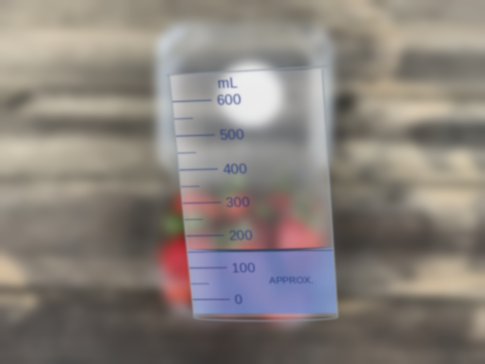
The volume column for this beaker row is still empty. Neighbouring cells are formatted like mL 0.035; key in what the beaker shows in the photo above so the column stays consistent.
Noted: mL 150
